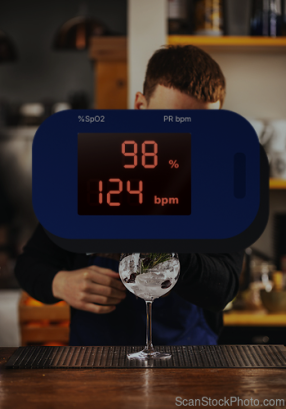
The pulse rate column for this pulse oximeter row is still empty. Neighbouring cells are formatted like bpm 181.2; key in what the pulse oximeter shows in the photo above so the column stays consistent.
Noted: bpm 124
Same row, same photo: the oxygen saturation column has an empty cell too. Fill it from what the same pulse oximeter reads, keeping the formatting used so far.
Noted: % 98
